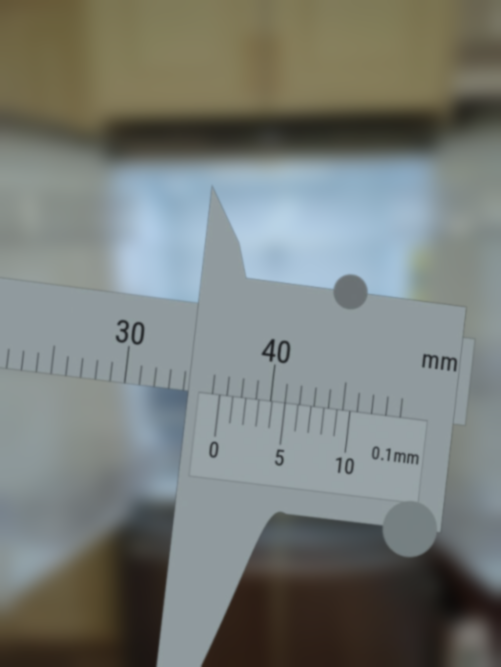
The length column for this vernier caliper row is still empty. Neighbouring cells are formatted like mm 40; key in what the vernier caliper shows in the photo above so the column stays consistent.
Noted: mm 36.5
